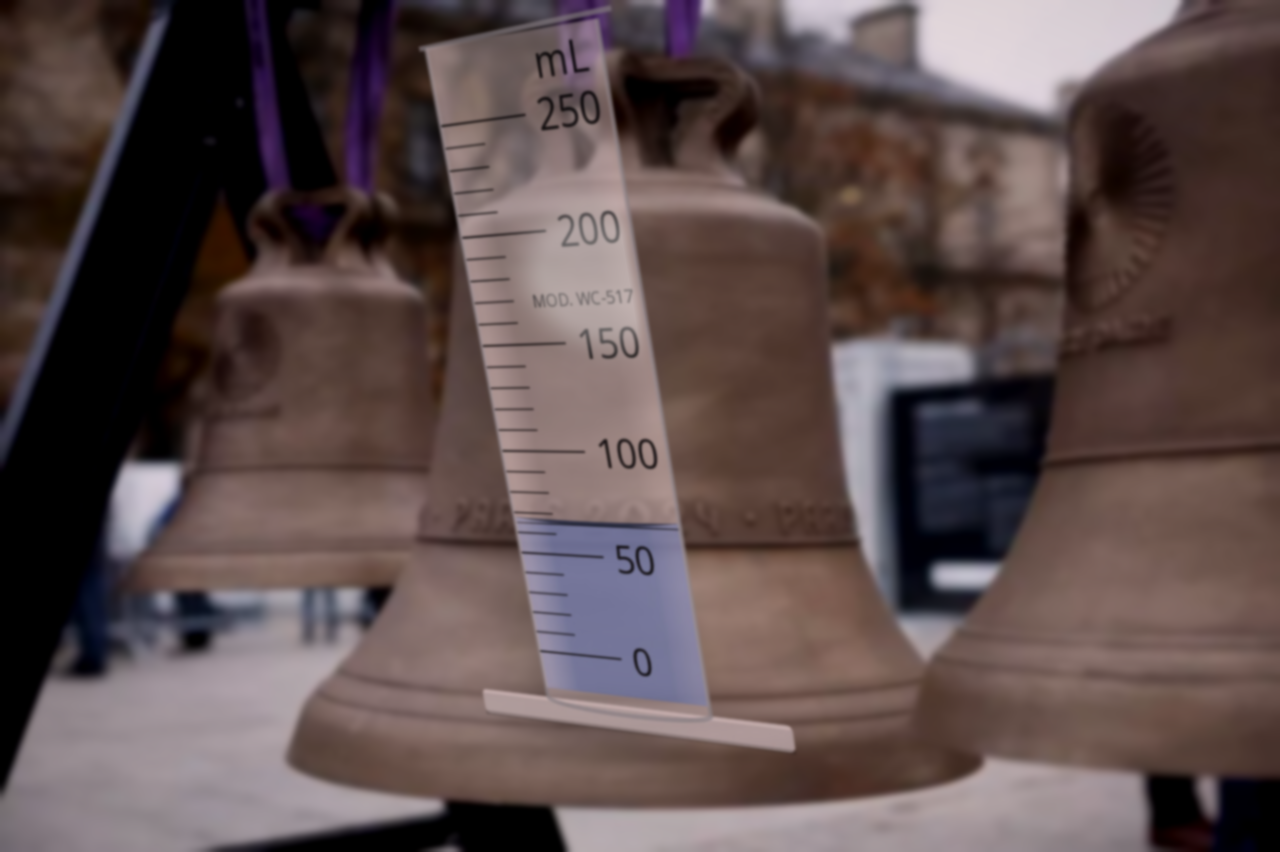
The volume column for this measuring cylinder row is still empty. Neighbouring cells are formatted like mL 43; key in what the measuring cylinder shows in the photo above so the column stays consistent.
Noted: mL 65
